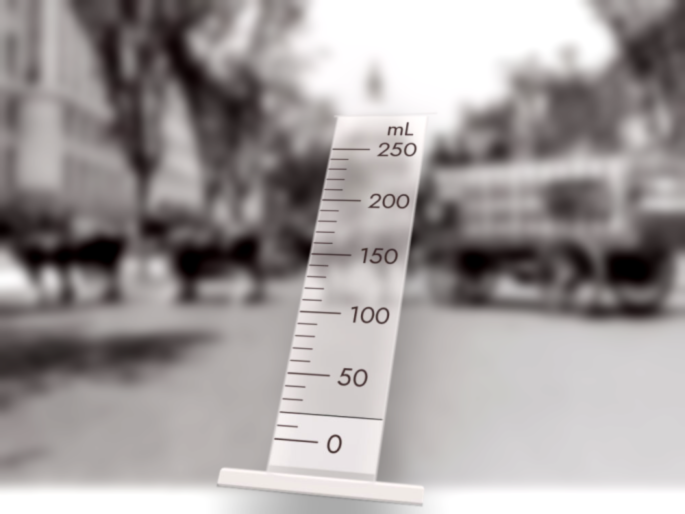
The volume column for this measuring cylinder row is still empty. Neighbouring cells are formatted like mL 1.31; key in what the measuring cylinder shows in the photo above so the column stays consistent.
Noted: mL 20
